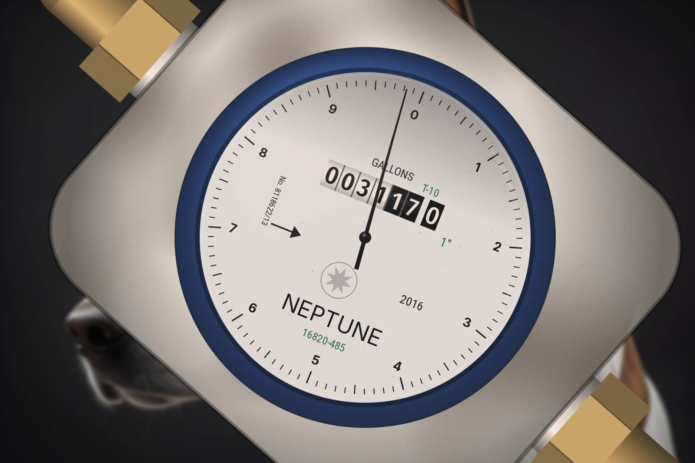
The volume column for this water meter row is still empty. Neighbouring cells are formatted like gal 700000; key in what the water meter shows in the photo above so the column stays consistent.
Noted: gal 31169.8
